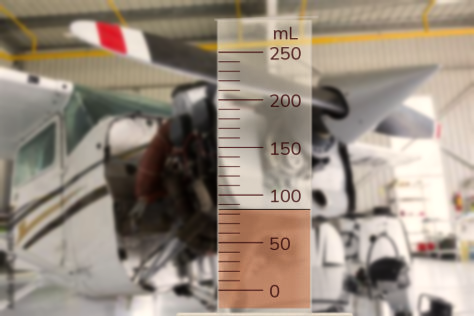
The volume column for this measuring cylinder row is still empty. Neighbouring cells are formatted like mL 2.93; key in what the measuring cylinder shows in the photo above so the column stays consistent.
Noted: mL 85
